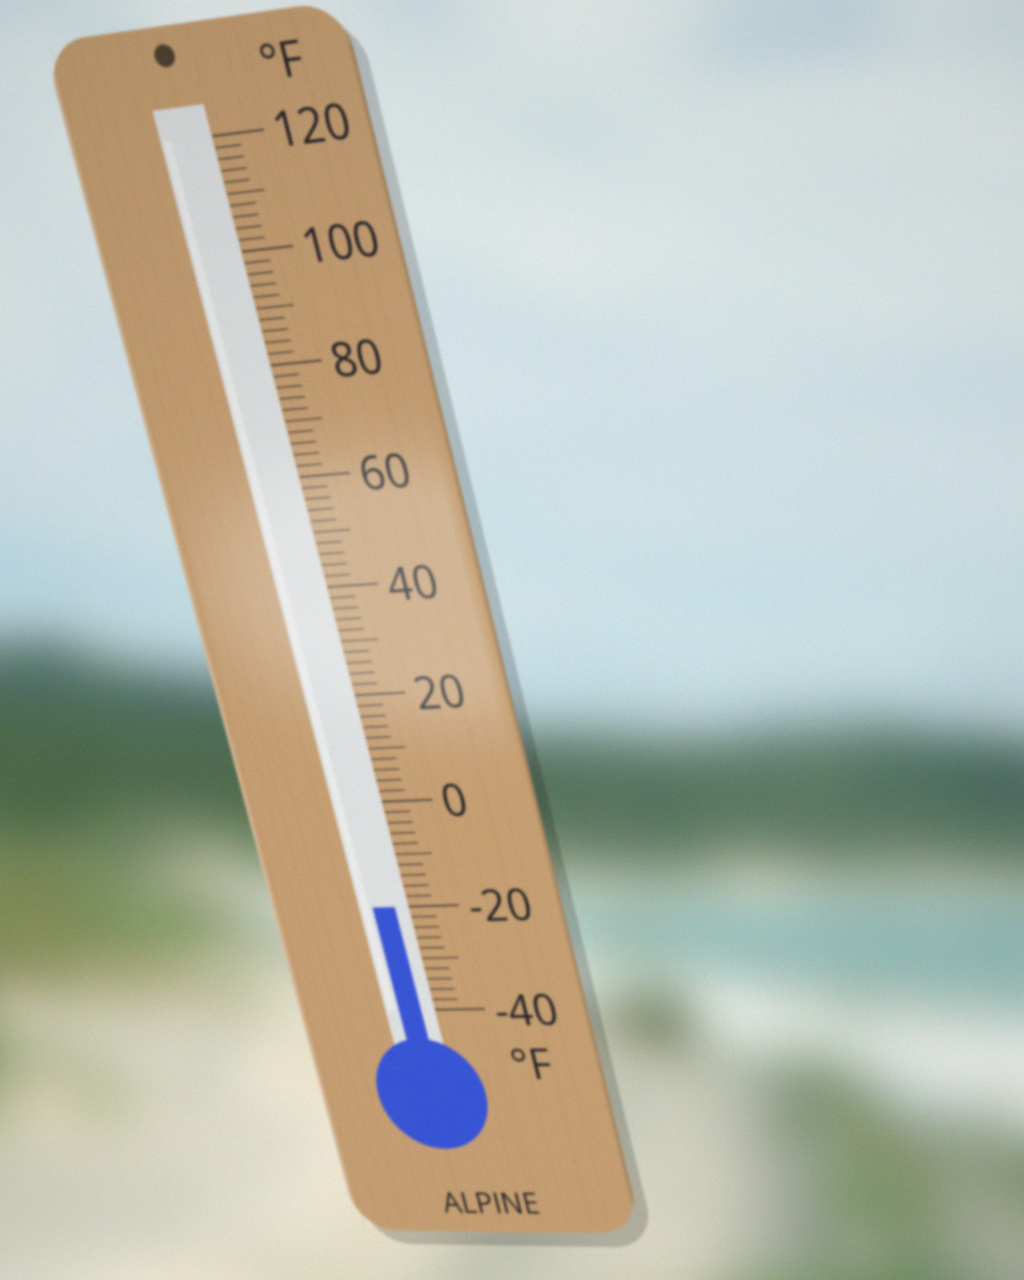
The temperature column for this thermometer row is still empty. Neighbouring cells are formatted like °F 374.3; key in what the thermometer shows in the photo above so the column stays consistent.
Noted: °F -20
